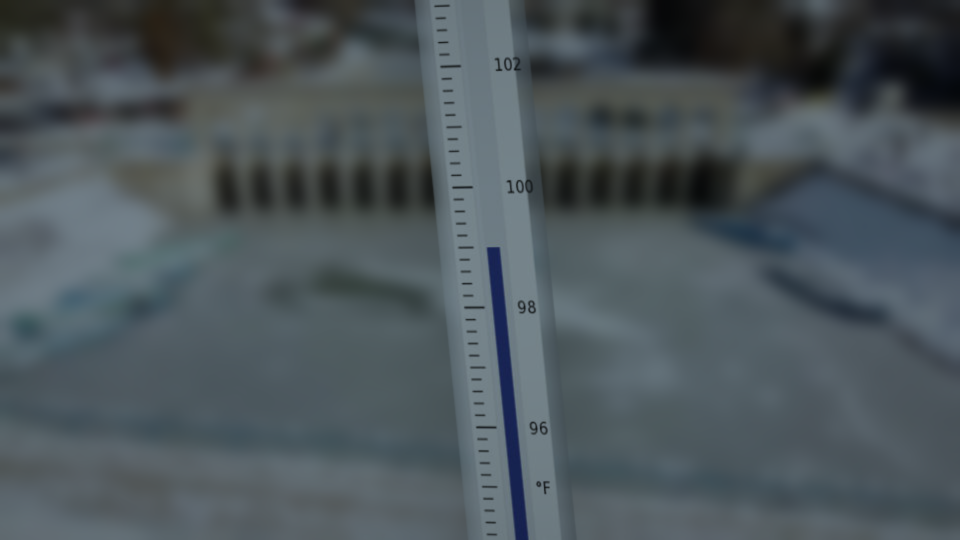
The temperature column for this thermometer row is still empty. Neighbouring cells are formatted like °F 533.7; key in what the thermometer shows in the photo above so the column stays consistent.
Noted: °F 99
